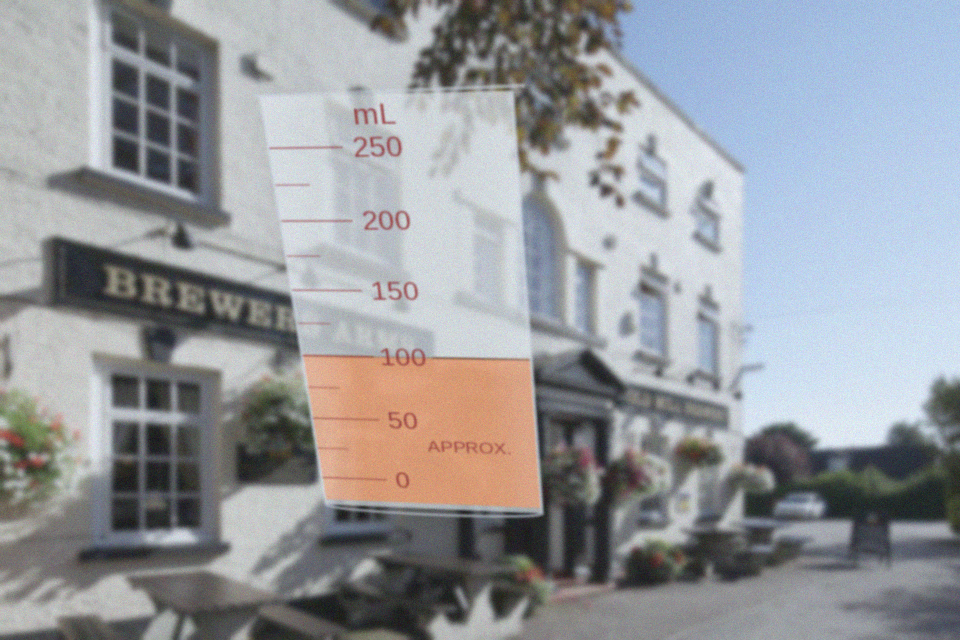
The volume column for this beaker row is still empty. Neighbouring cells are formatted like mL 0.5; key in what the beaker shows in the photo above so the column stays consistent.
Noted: mL 100
